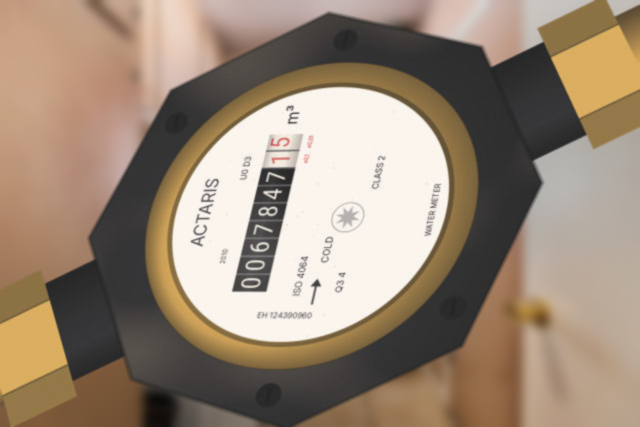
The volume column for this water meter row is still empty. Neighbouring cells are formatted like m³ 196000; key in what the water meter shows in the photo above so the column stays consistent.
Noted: m³ 67847.15
